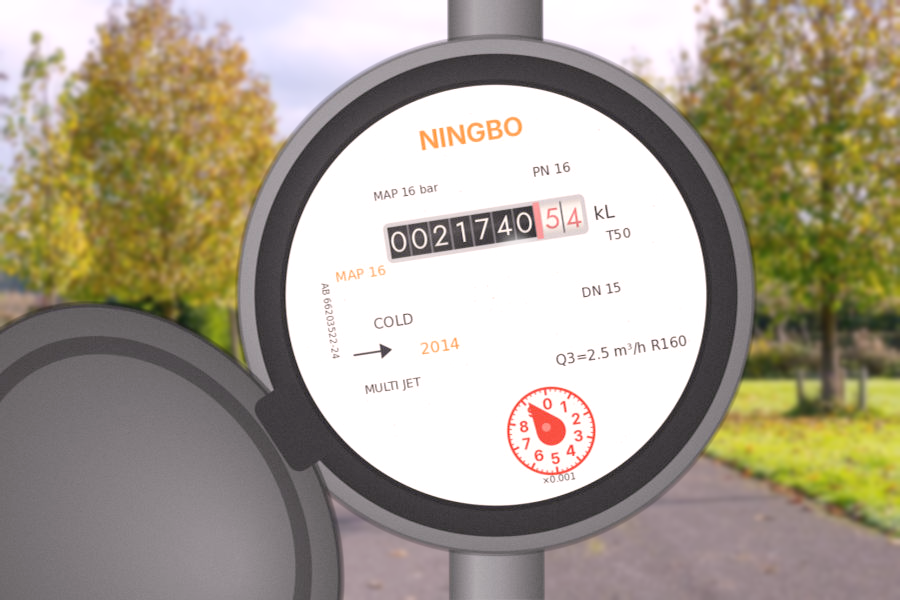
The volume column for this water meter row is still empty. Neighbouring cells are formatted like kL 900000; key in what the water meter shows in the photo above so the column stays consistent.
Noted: kL 21740.539
